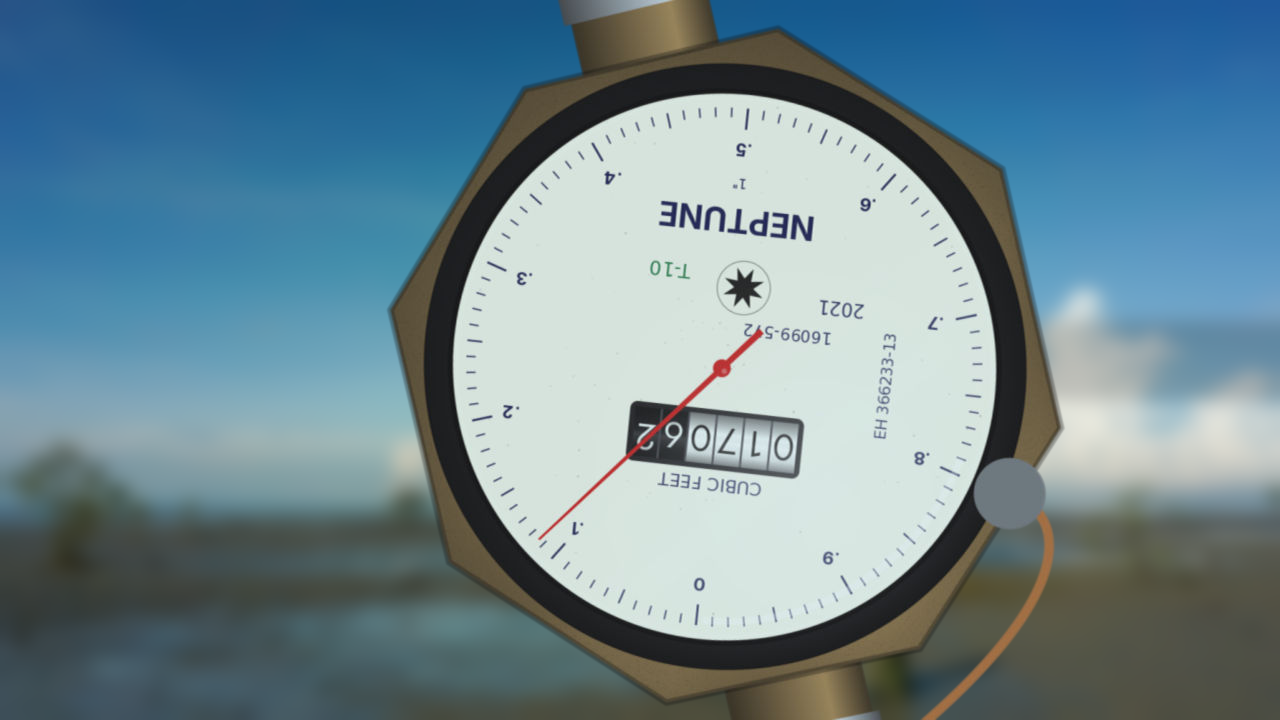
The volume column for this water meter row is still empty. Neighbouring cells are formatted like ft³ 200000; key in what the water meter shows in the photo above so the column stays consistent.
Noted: ft³ 17062.11
